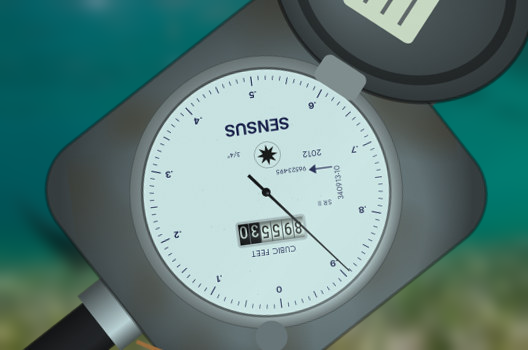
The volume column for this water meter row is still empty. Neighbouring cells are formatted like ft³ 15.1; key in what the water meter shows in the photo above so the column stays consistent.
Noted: ft³ 895529.89
